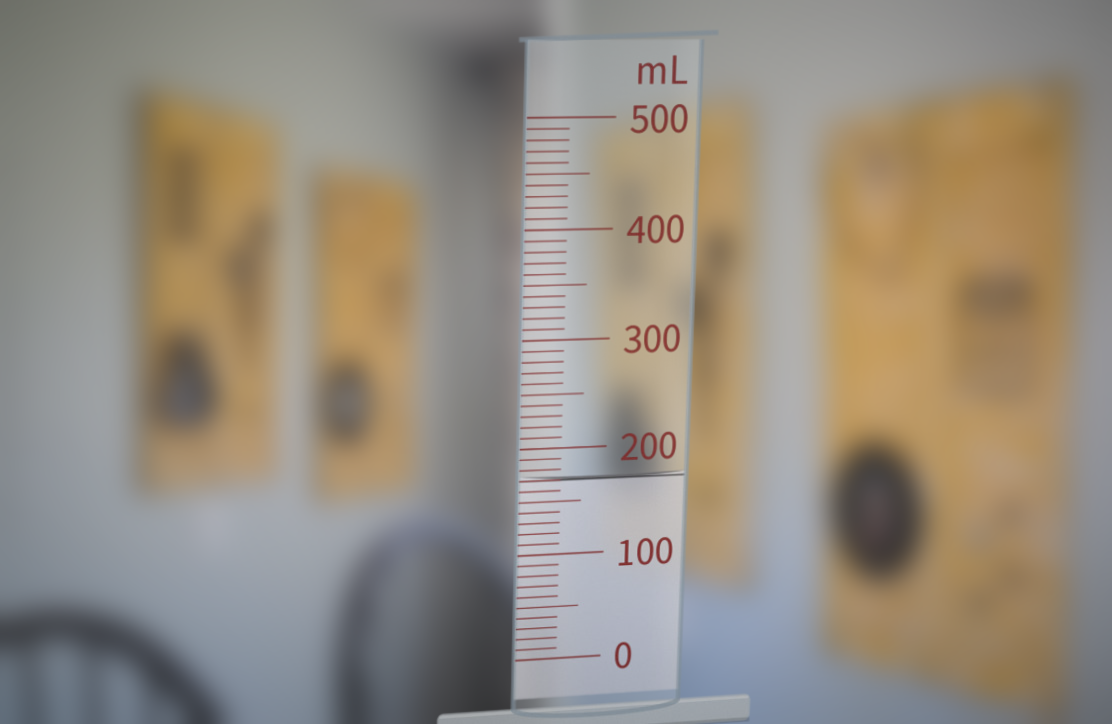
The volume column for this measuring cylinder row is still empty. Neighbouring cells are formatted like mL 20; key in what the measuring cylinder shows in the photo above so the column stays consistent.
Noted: mL 170
